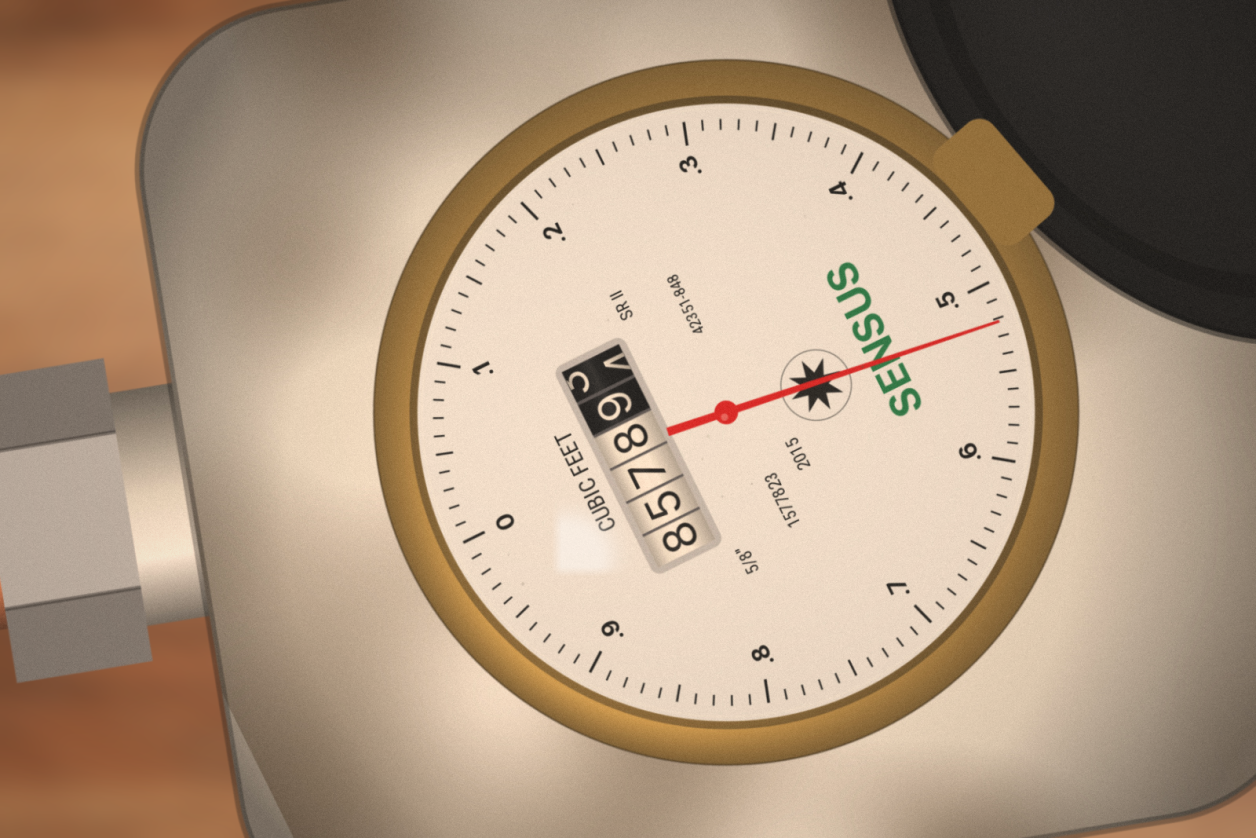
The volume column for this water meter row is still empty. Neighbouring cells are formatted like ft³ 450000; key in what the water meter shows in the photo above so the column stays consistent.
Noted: ft³ 857893.52
